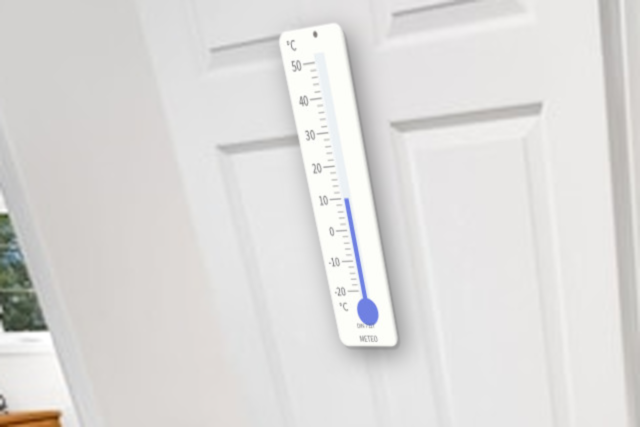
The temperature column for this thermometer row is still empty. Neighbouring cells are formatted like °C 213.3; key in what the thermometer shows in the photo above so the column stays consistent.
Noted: °C 10
